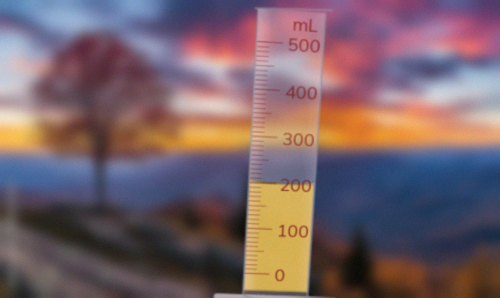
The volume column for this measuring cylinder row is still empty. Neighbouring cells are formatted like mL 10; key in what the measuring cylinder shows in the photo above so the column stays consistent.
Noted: mL 200
